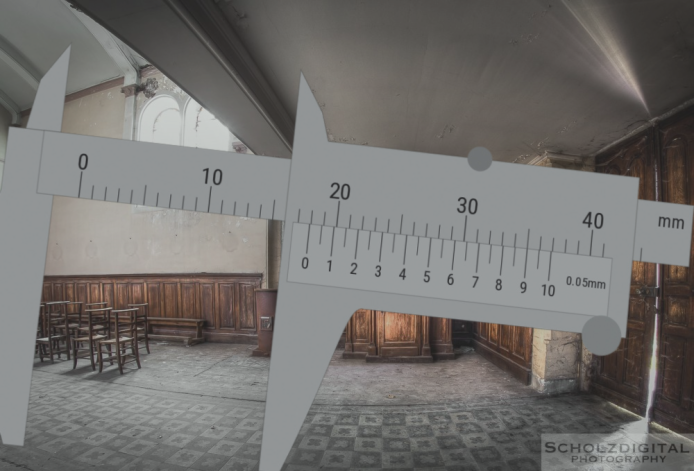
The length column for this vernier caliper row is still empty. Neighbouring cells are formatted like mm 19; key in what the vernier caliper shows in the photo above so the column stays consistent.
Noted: mm 17.9
